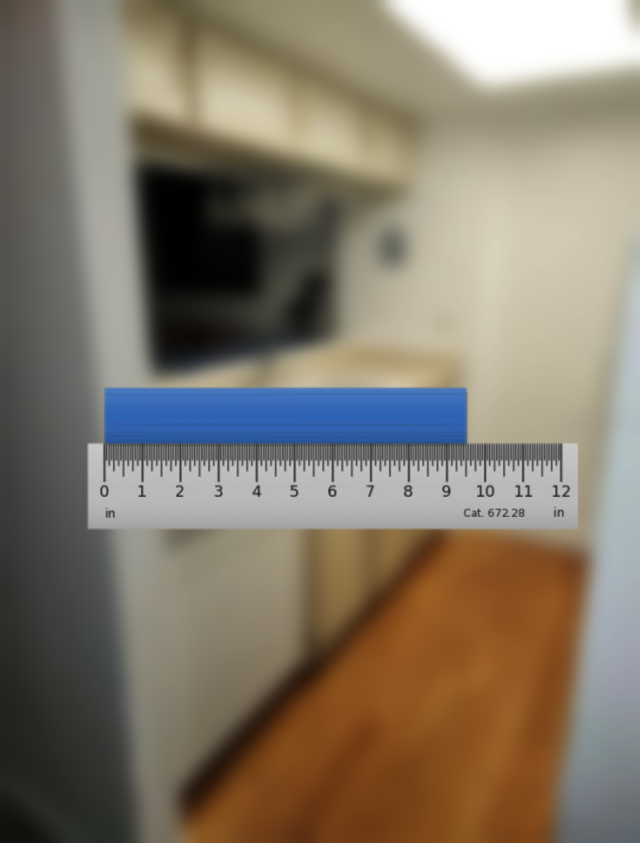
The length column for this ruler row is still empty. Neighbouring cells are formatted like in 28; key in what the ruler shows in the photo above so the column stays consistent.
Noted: in 9.5
